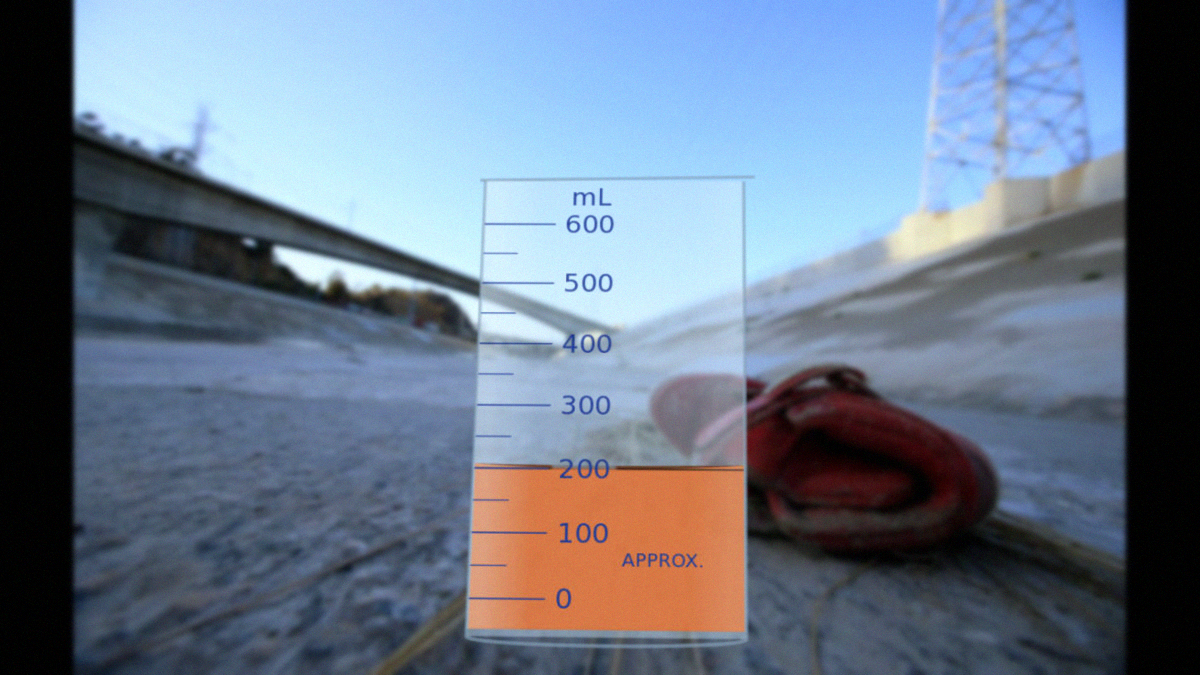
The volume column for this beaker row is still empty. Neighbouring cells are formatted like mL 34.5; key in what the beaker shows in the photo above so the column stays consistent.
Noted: mL 200
